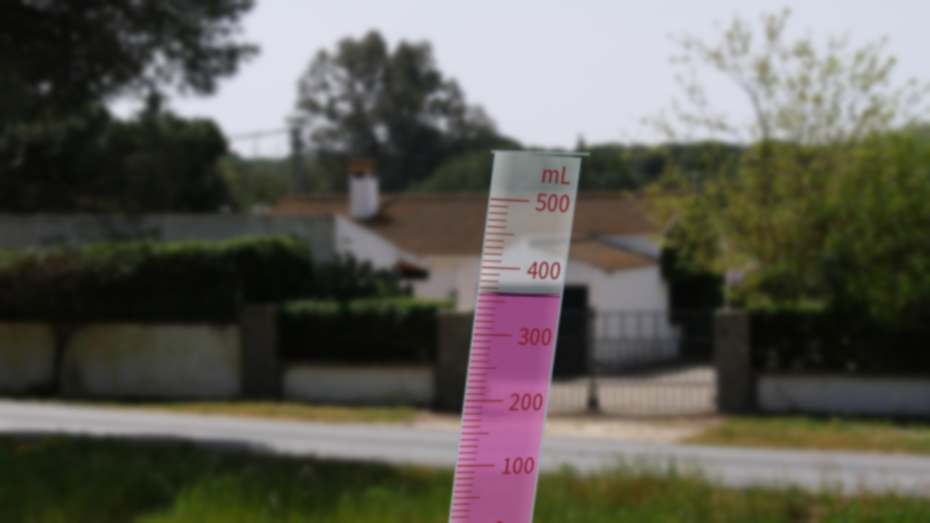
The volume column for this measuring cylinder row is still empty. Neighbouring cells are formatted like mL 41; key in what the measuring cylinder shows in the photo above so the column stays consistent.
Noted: mL 360
